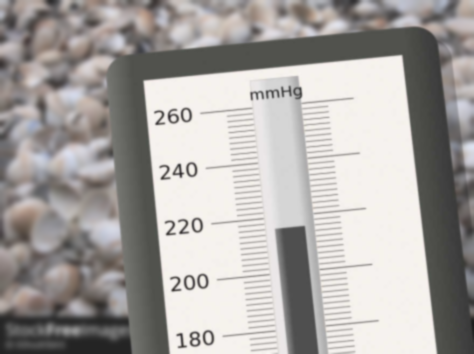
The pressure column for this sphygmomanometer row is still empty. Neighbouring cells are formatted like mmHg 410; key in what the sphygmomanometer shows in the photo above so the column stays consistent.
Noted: mmHg 216
